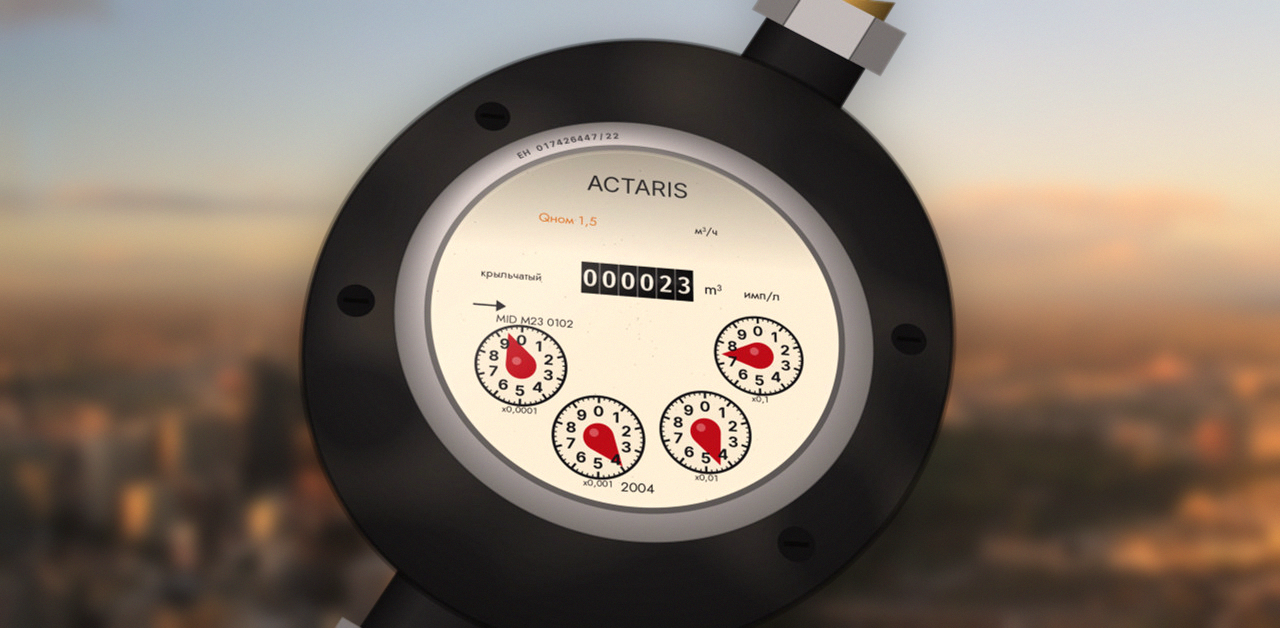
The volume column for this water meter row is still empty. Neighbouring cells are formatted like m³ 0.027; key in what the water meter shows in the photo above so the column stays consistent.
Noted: m³ 23.7439
